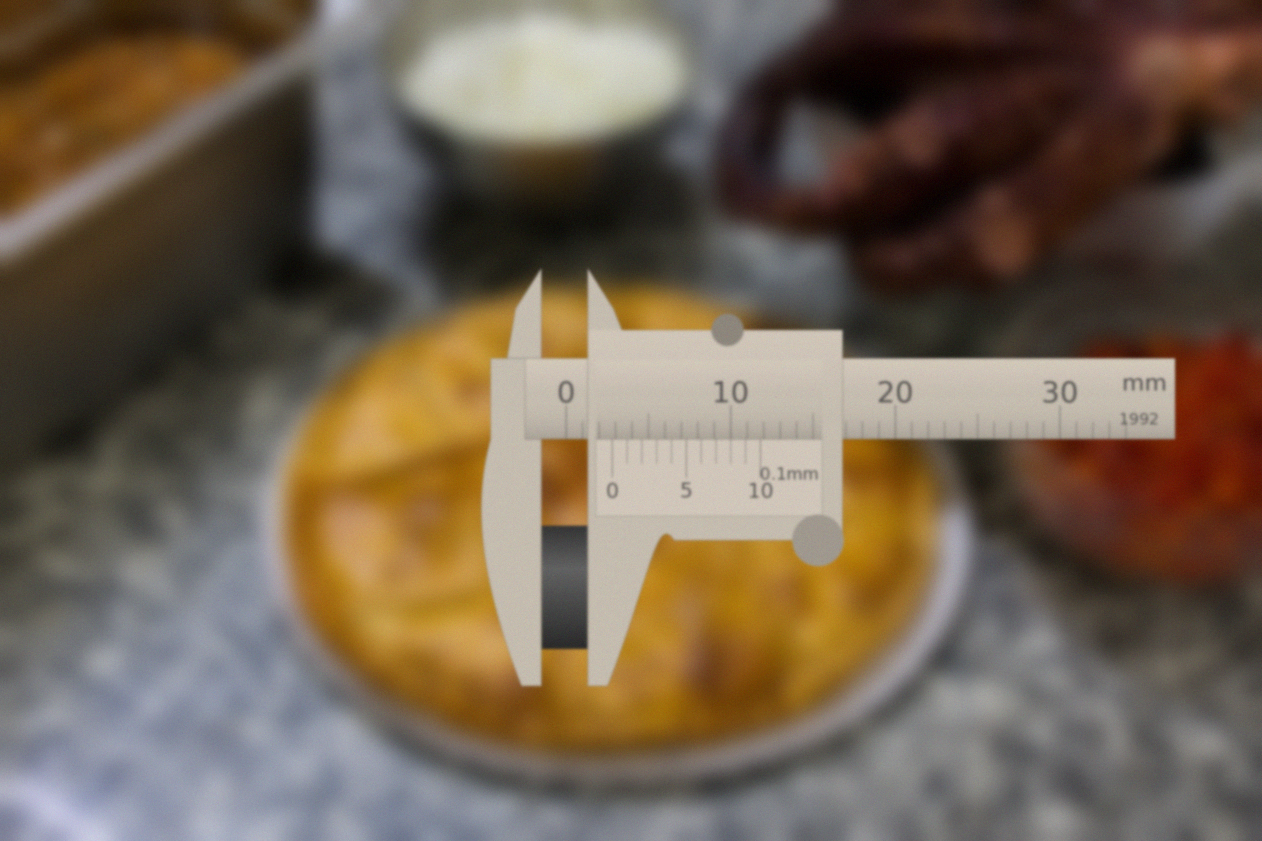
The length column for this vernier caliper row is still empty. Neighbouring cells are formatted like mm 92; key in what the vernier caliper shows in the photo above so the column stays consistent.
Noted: mm 2.8
